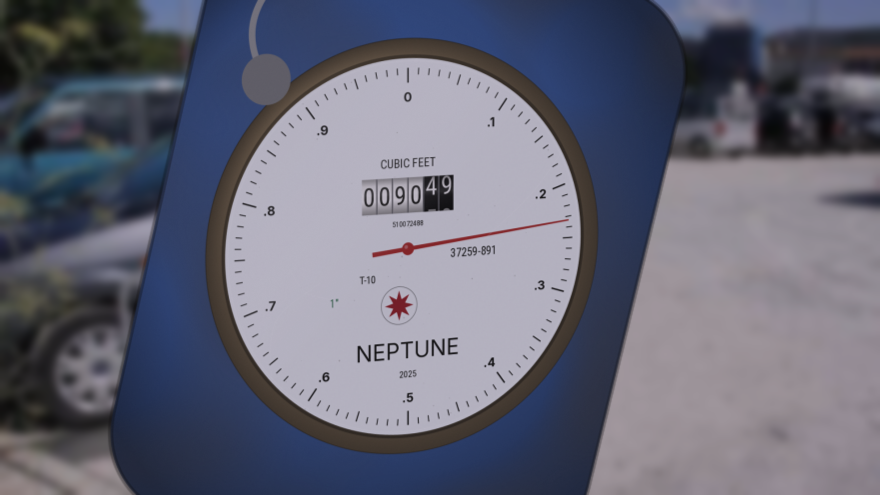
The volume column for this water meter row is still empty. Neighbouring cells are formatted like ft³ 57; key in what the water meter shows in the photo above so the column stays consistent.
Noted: ft³ 9049.23
